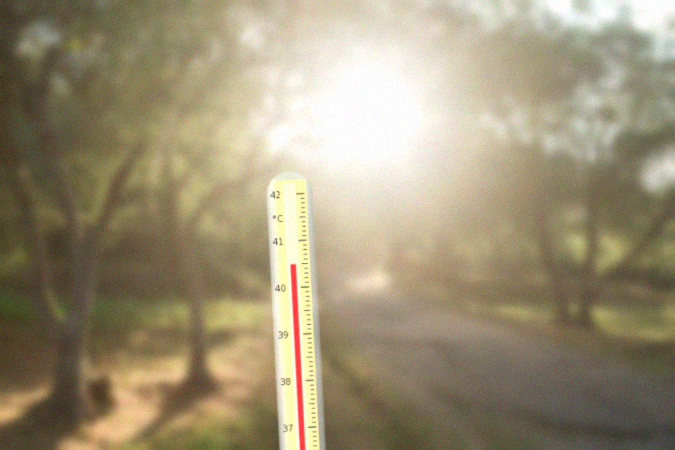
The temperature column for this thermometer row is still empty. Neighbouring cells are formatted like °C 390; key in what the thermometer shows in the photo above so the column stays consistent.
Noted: °C 40.5
